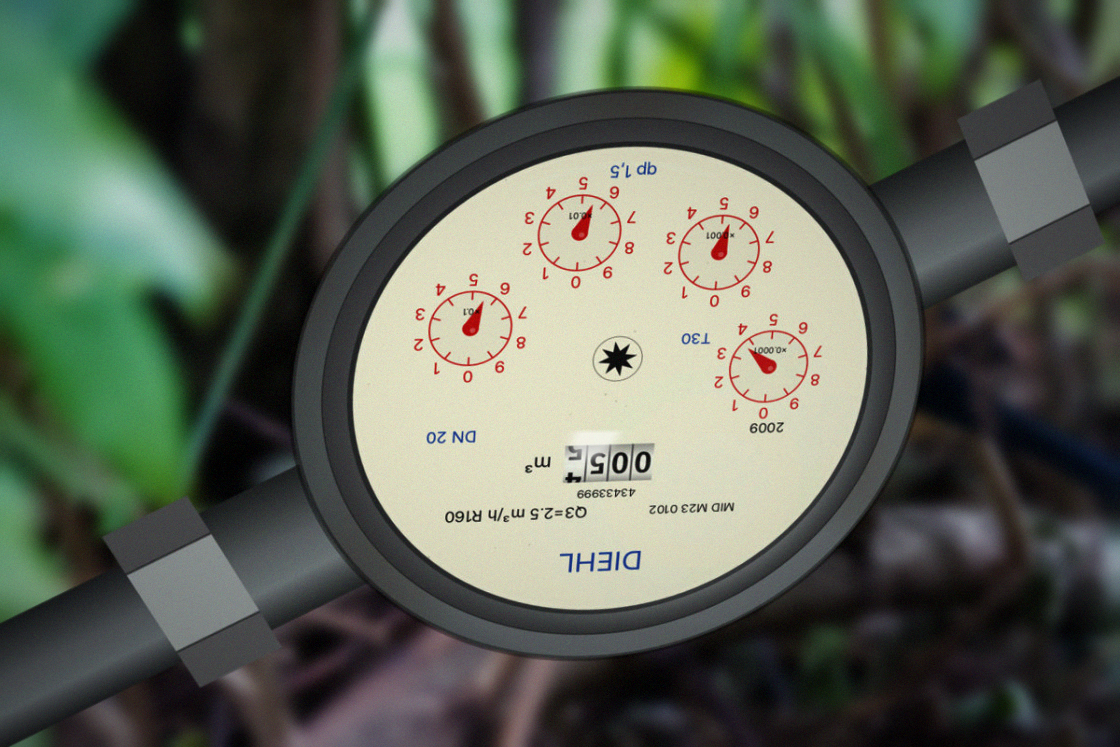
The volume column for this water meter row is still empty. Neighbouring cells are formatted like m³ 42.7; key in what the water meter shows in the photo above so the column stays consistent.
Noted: m³ 54.5553
